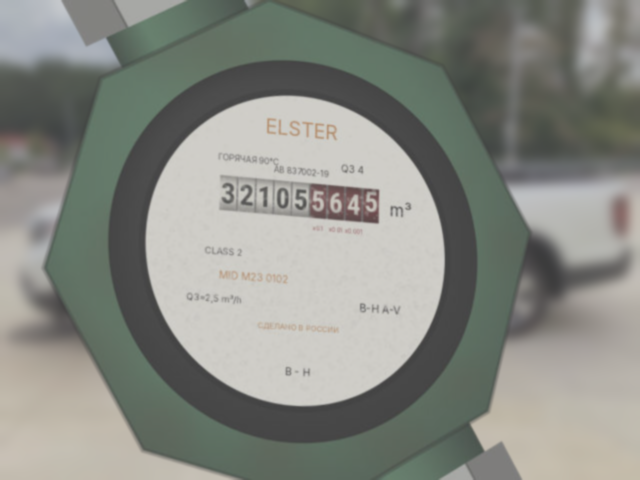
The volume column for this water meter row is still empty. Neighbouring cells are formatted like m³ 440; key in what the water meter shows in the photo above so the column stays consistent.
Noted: m³ 32105.5645
